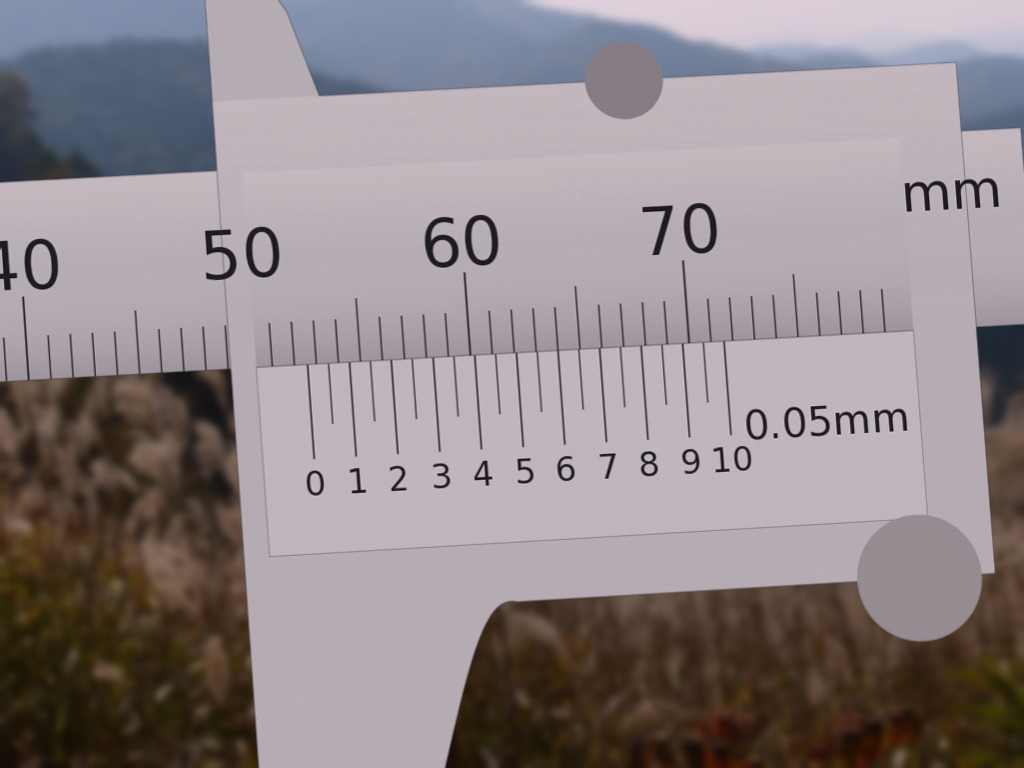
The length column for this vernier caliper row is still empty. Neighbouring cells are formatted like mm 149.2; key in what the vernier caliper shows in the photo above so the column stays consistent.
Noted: mm 52.6
